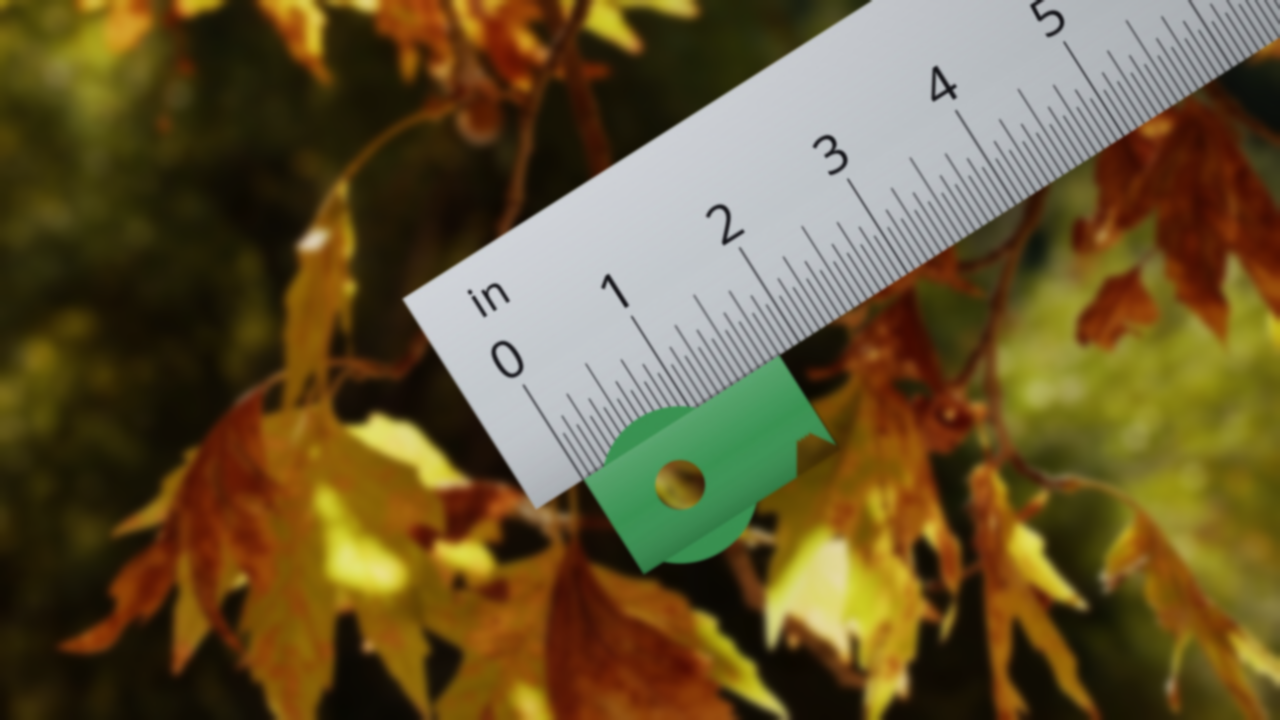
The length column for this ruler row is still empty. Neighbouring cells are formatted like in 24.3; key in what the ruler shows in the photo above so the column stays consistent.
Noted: in 1.8125
